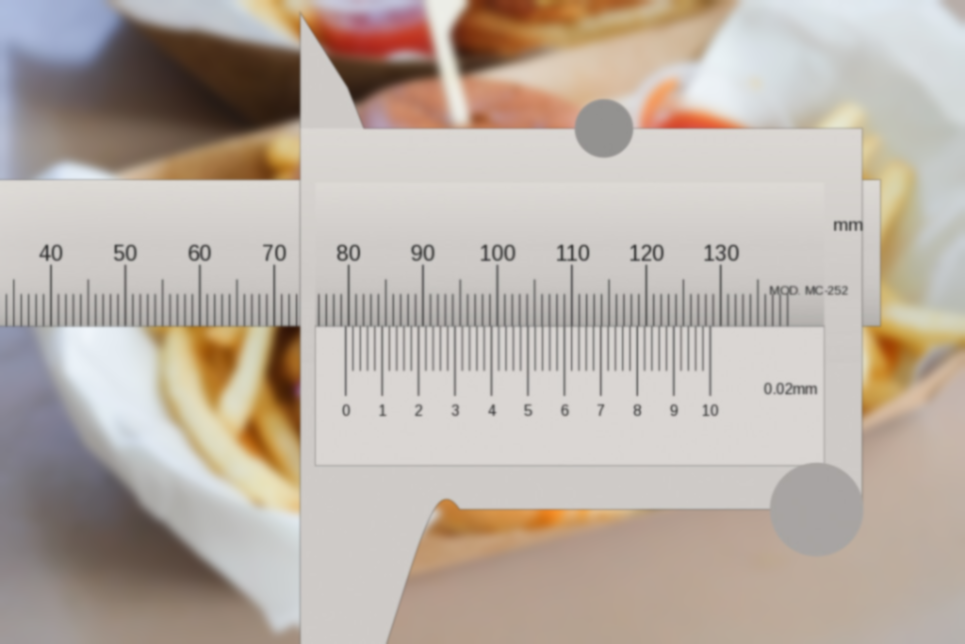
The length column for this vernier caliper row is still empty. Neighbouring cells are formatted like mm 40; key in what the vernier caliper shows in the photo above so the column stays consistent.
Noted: mm 79.6
